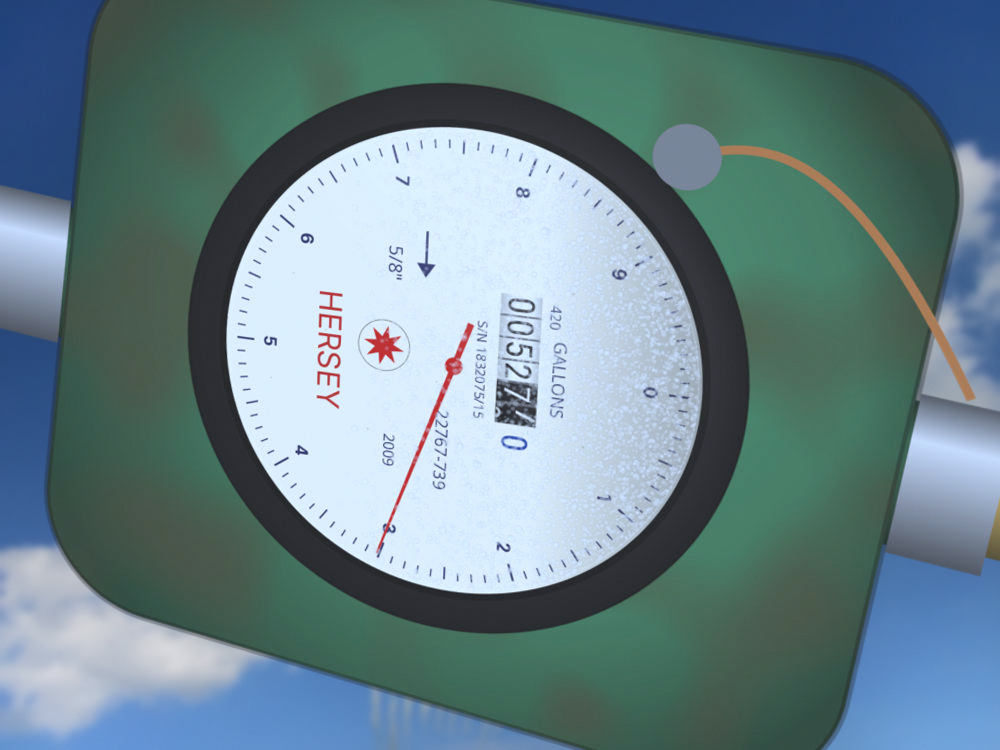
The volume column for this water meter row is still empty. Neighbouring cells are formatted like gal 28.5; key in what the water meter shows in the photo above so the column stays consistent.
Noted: gal 52773.0
